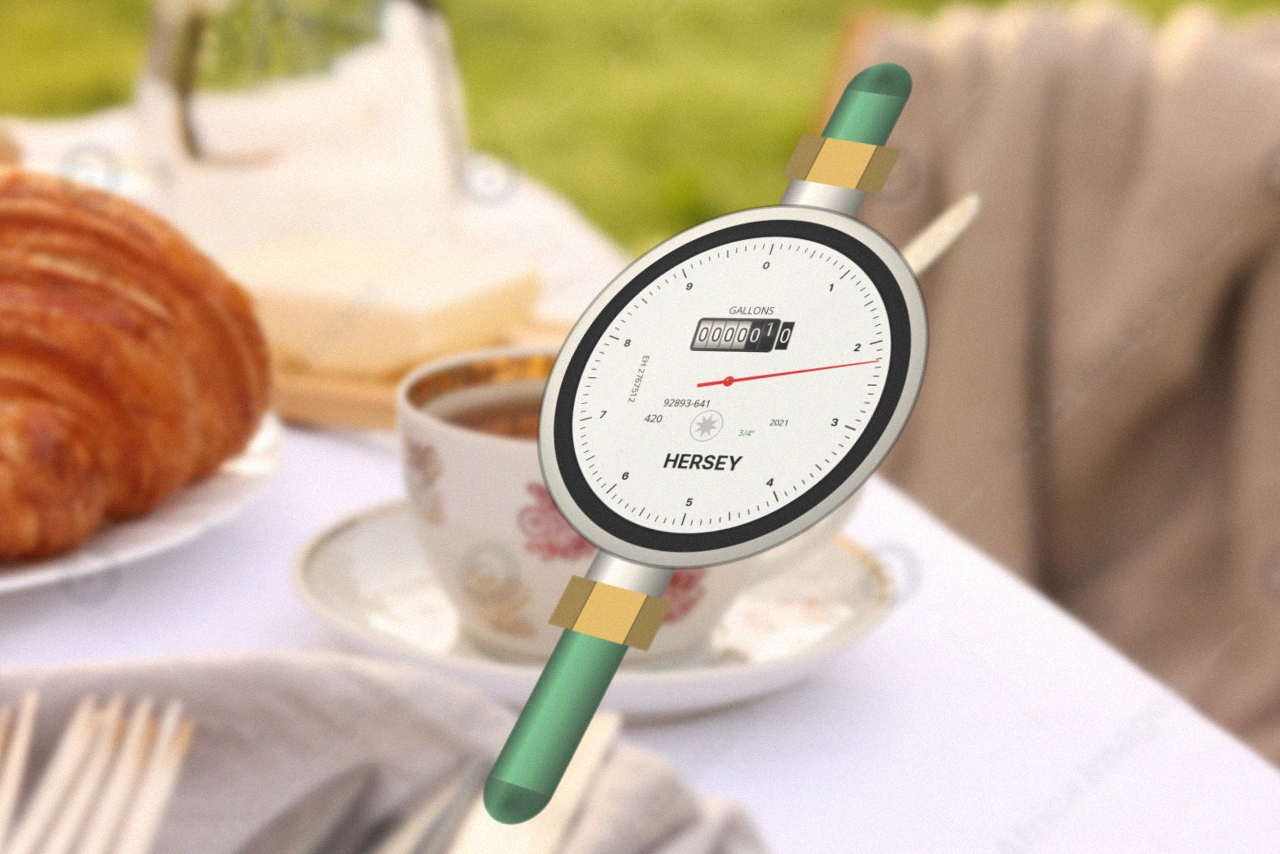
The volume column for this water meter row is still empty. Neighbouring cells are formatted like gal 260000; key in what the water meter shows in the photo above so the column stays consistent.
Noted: gal 12.2
